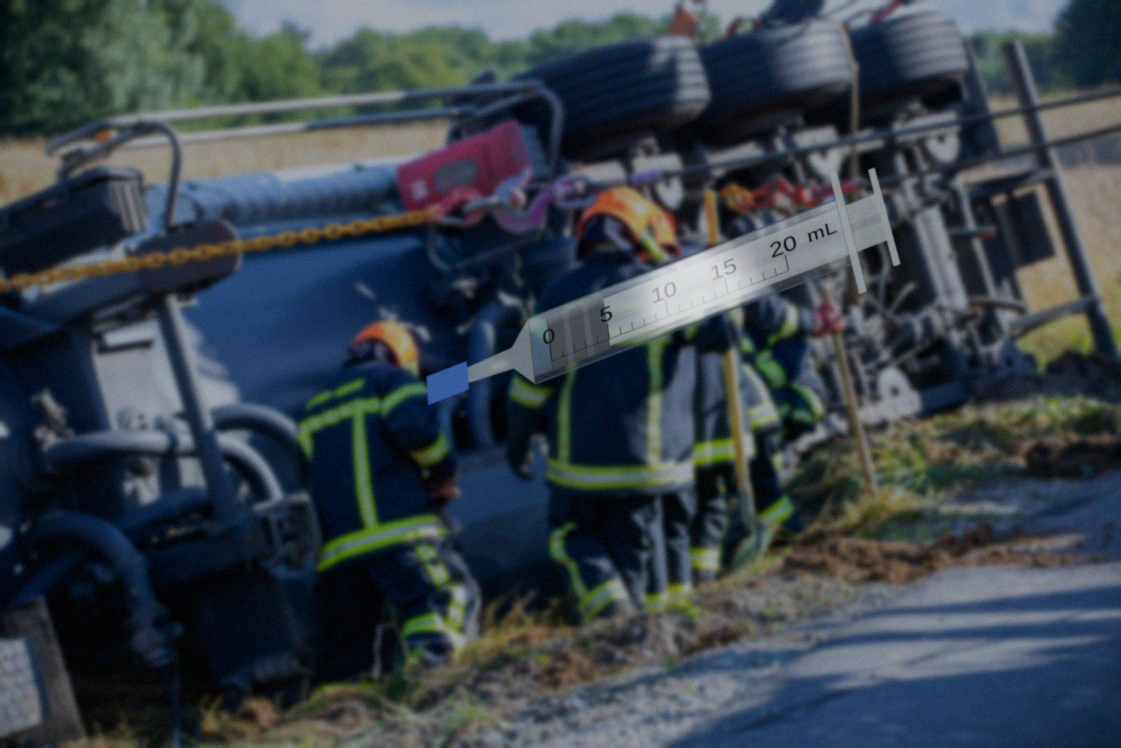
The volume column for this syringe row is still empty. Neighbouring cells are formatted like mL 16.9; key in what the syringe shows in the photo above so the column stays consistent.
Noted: mL 0
